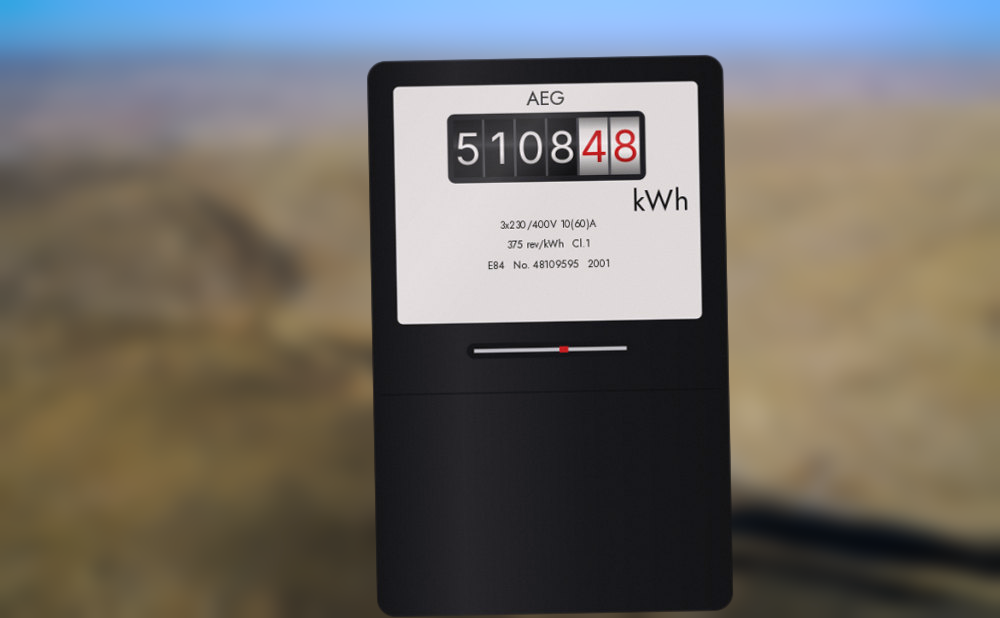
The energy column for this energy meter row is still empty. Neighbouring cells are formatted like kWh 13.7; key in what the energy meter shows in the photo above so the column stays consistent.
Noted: kWh 5108.48
